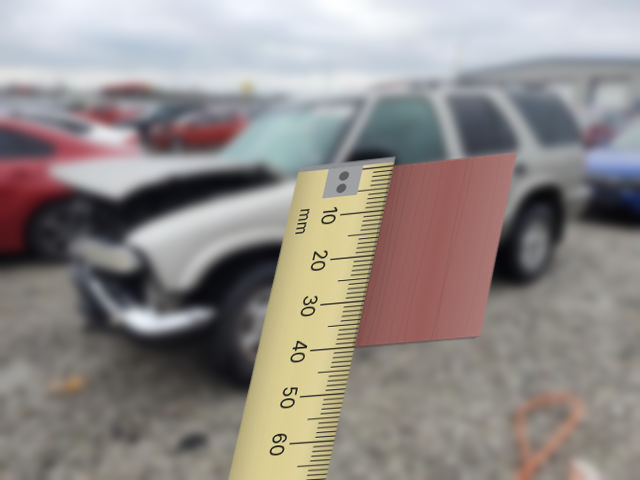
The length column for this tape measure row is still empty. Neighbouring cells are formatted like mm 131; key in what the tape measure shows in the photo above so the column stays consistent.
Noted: mm 40
